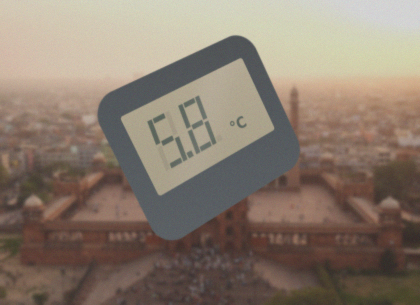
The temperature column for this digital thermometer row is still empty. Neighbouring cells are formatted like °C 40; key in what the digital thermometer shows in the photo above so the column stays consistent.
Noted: °C 5.8
